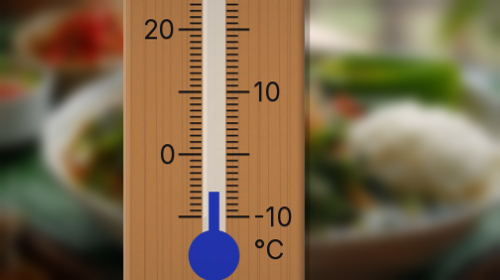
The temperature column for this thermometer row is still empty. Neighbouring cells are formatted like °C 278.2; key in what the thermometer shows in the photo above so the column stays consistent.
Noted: °C -6
